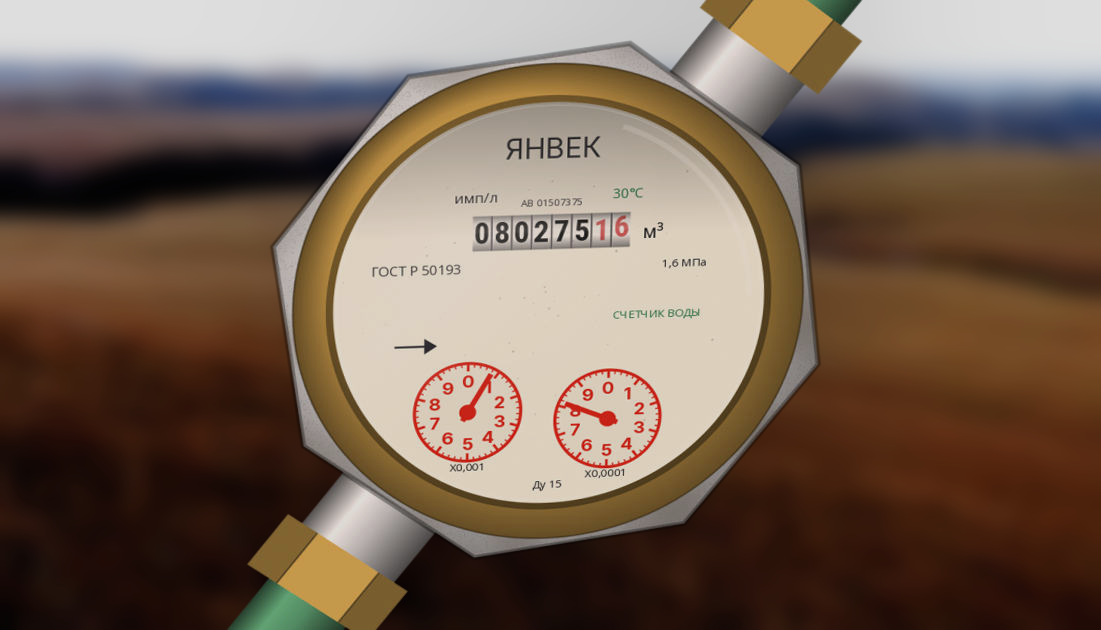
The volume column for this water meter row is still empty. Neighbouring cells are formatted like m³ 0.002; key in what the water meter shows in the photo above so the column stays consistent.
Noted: m³ 80275.1608
